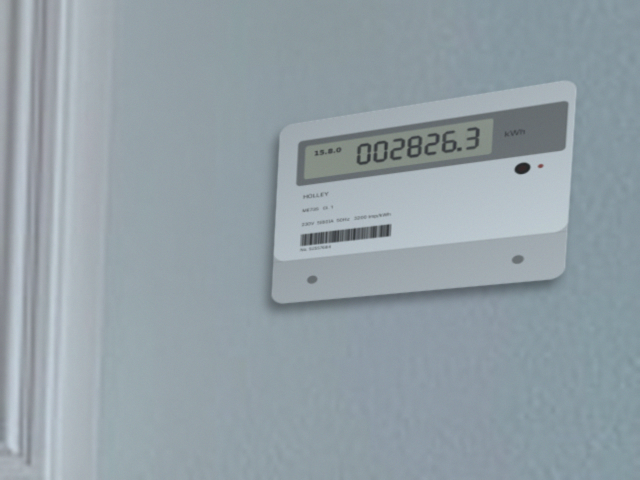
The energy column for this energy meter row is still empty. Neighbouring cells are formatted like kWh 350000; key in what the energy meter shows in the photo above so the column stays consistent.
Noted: kWh 2826.3
